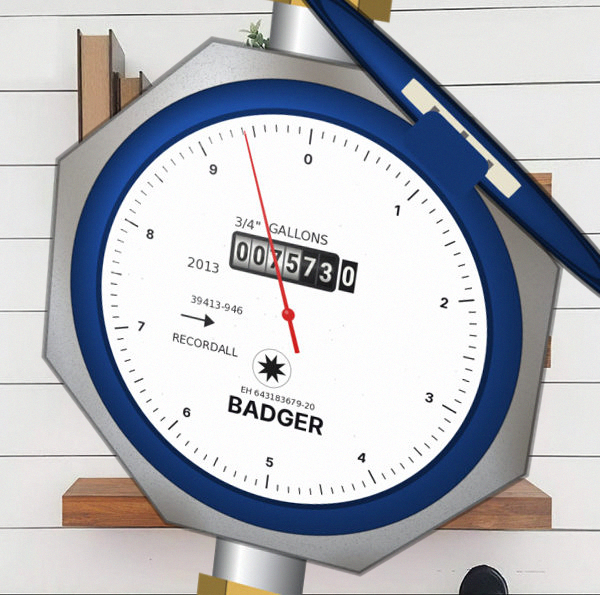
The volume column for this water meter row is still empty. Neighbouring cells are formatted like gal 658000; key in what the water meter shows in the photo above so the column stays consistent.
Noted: gal 75729.4
